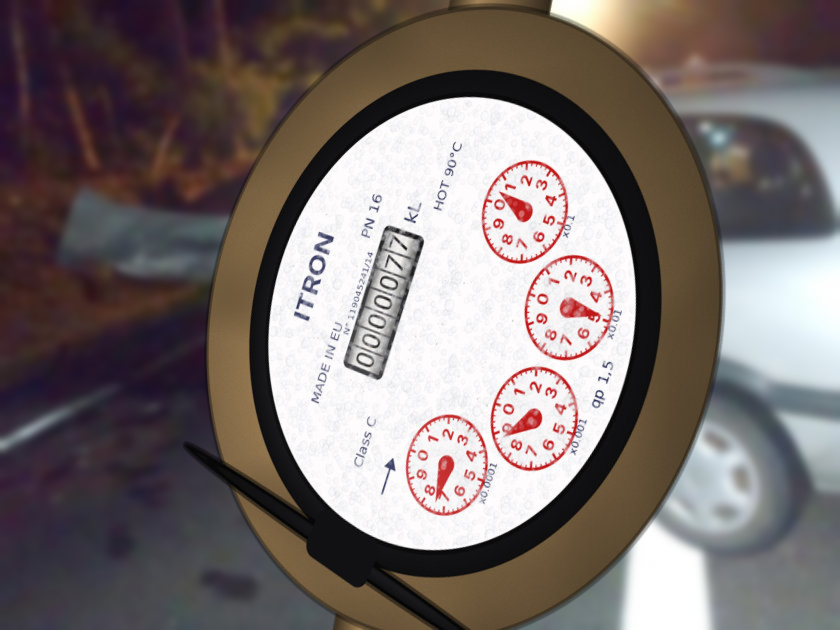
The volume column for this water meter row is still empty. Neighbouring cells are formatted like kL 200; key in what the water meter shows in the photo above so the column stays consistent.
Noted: kL 77.0487
